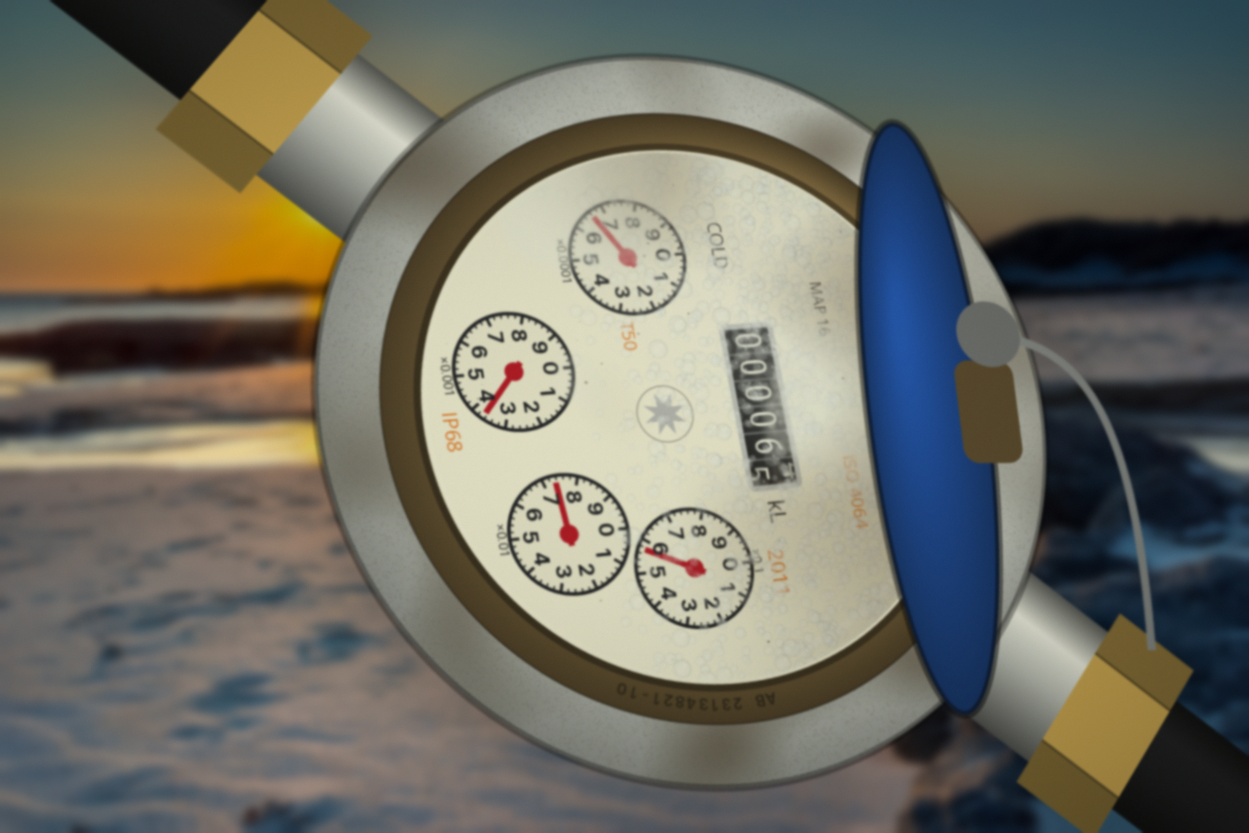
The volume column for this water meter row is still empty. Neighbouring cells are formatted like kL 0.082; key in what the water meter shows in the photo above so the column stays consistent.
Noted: kL 64.5736
